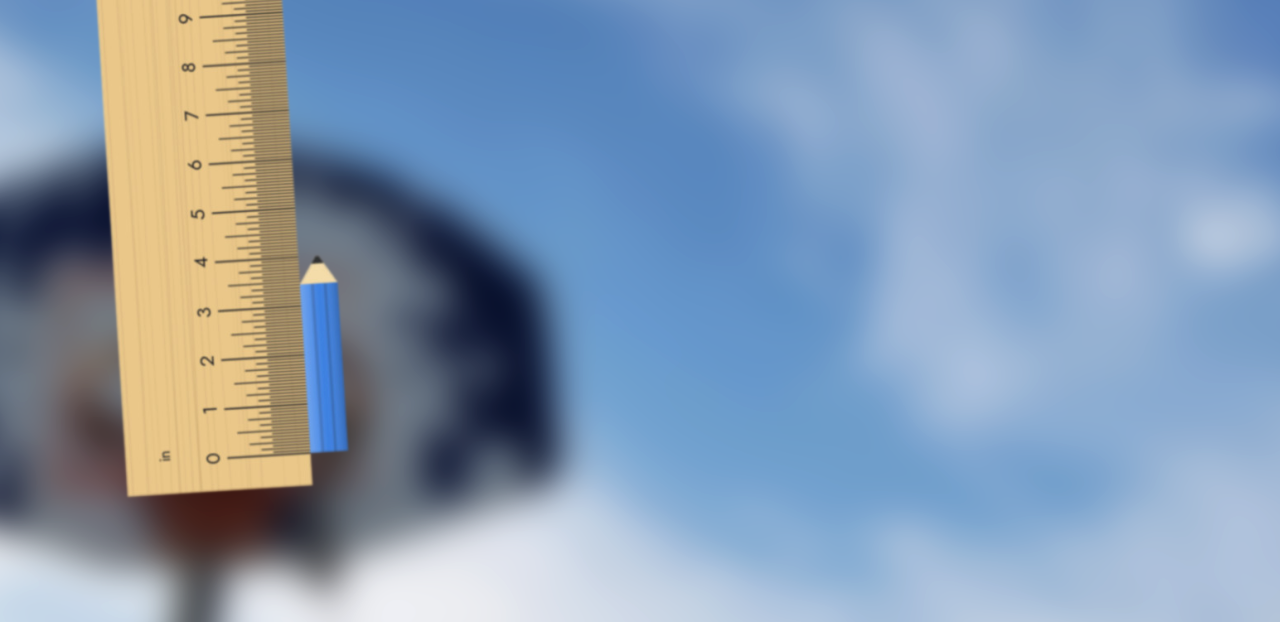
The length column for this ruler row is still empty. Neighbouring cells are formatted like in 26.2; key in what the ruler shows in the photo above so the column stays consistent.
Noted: in 4
